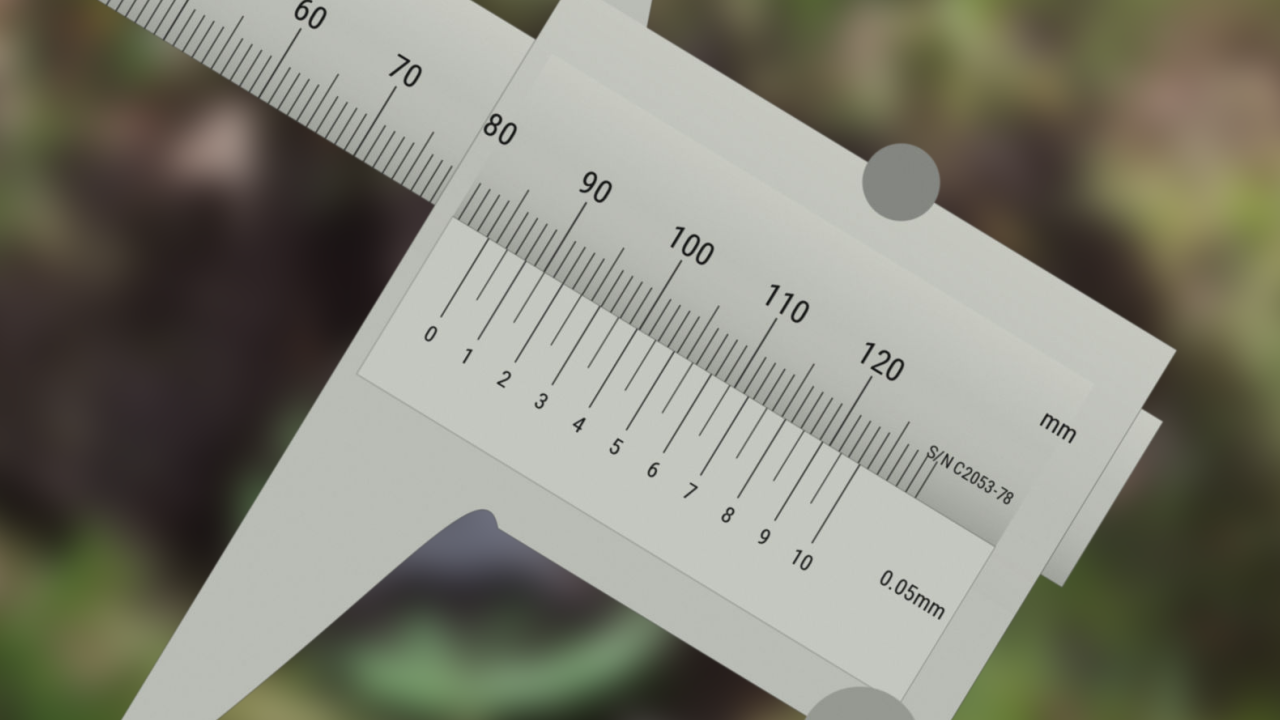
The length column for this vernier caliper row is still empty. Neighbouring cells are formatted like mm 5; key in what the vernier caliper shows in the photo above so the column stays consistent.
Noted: mm 84.2
